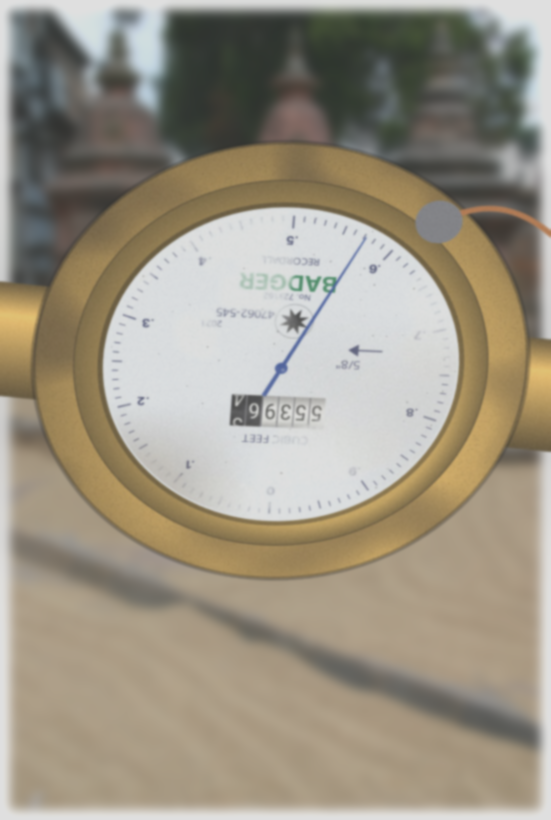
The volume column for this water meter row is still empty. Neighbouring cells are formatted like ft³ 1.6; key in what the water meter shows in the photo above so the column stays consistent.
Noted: ft³ 553963.57
